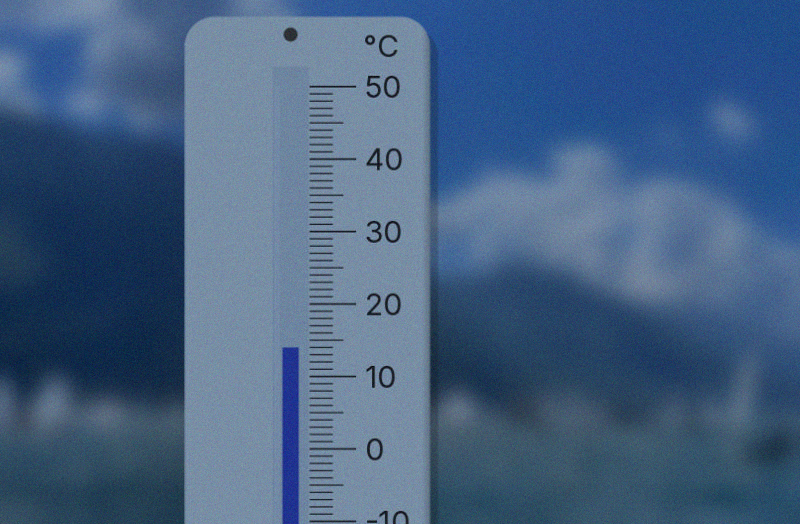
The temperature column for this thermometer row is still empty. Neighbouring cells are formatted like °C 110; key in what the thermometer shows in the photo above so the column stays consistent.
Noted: °C 14
